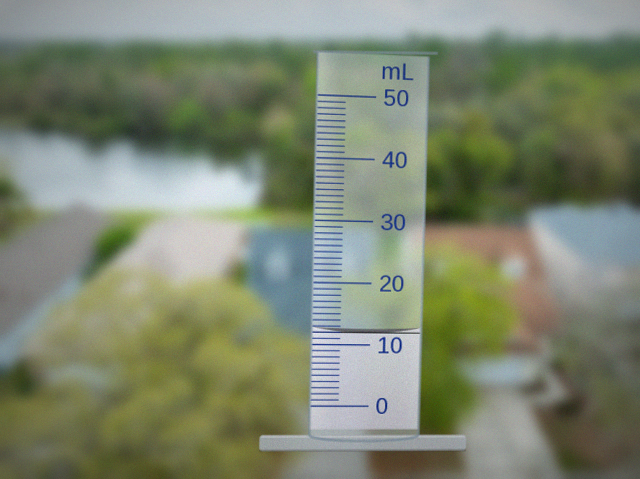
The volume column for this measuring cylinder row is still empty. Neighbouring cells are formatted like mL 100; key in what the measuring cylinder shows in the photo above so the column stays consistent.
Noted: mL 12
